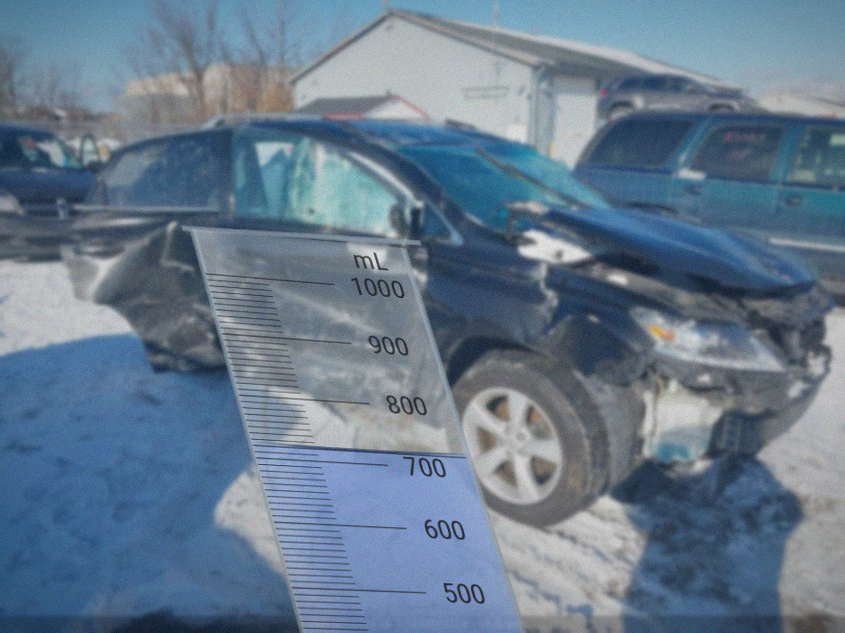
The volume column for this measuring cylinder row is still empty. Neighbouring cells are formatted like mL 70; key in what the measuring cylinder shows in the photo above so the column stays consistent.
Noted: mL 720
